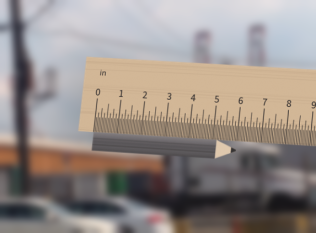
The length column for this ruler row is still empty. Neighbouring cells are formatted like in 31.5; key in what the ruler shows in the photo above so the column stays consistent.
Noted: in 6
